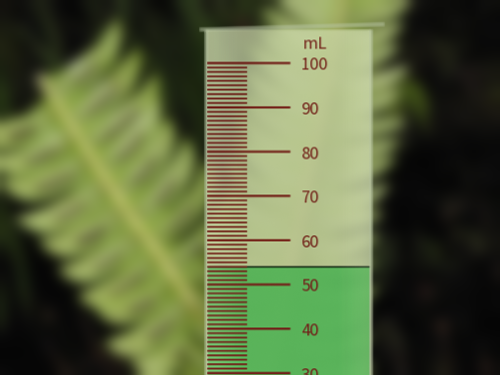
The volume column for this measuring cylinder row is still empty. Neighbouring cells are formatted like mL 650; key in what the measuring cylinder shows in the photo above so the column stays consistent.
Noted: mL 54
